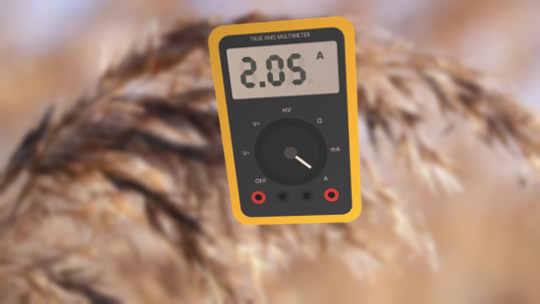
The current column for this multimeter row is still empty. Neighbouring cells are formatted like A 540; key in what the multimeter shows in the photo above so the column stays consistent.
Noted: A 2.05
